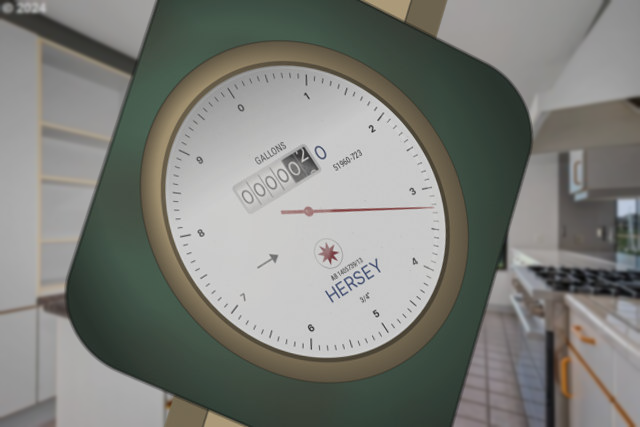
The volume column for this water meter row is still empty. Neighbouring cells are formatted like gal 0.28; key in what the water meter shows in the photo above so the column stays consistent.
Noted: gal 23.2
